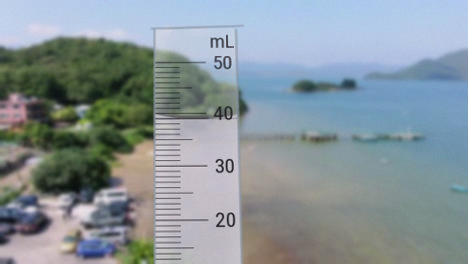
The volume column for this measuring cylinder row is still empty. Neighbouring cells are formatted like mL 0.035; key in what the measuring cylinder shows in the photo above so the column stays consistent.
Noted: mL 39
